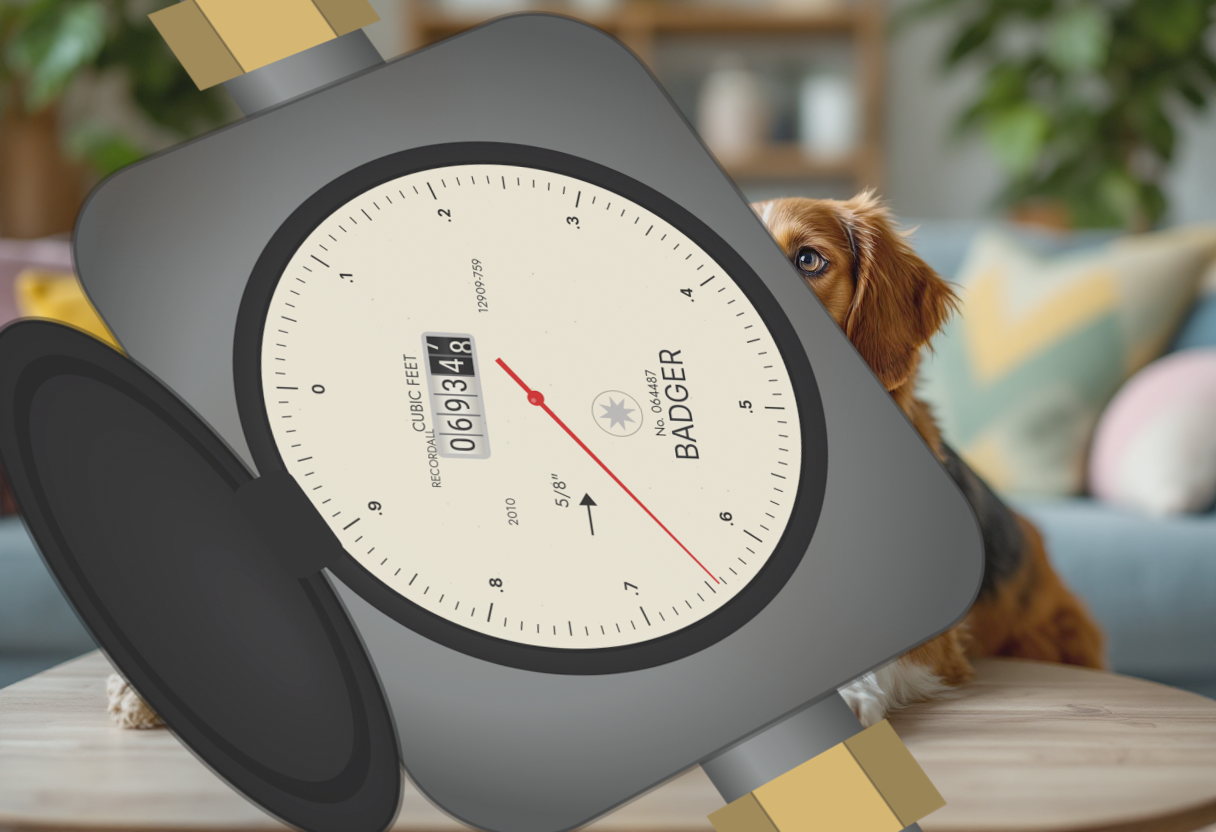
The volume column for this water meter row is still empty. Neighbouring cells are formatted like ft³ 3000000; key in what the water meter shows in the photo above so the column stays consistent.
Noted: ft³ 69347.64
